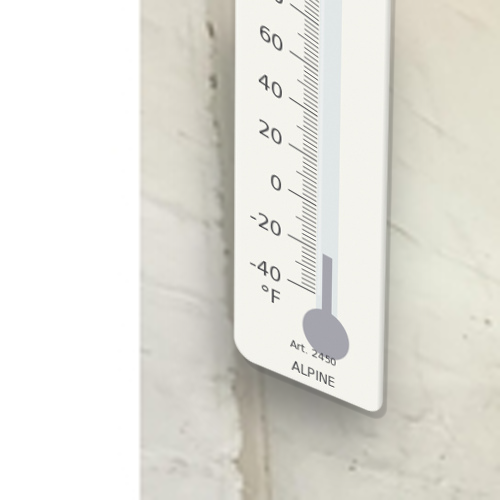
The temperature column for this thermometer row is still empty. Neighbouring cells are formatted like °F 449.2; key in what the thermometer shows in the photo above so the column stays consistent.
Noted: °F -20
